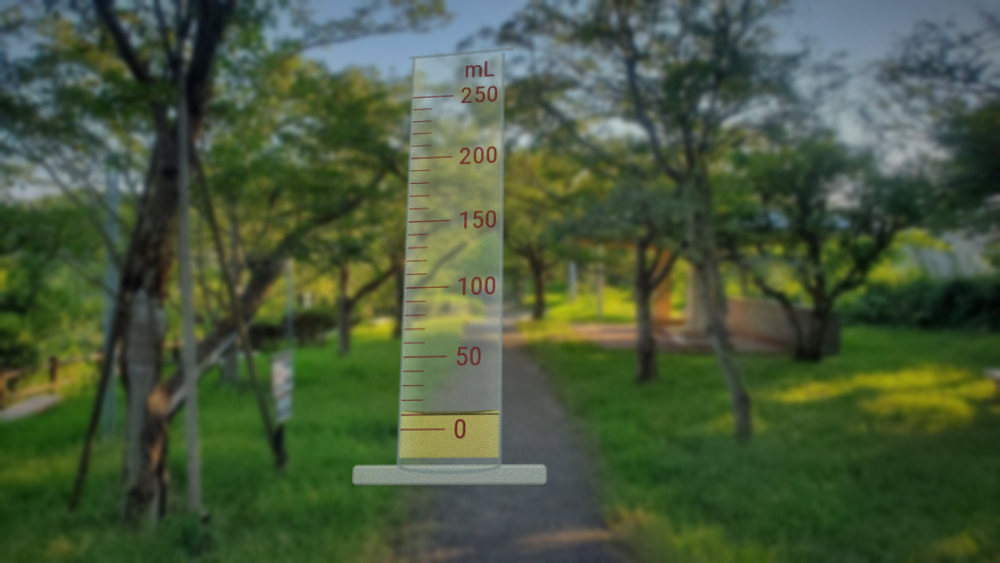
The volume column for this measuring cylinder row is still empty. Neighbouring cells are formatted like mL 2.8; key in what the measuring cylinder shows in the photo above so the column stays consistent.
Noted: mL 10
